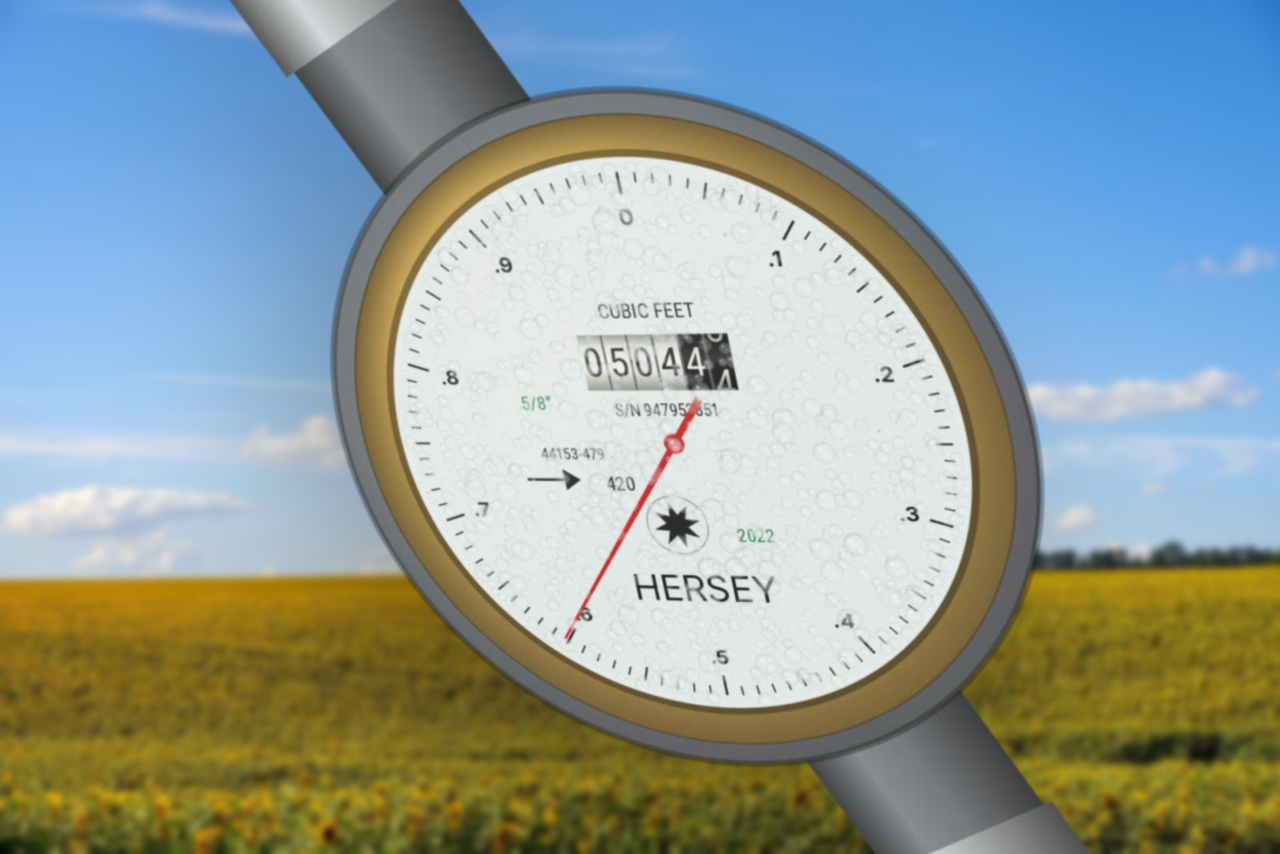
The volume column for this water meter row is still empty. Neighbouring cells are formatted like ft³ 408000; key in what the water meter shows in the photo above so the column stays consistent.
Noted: ft³ 50443.60
